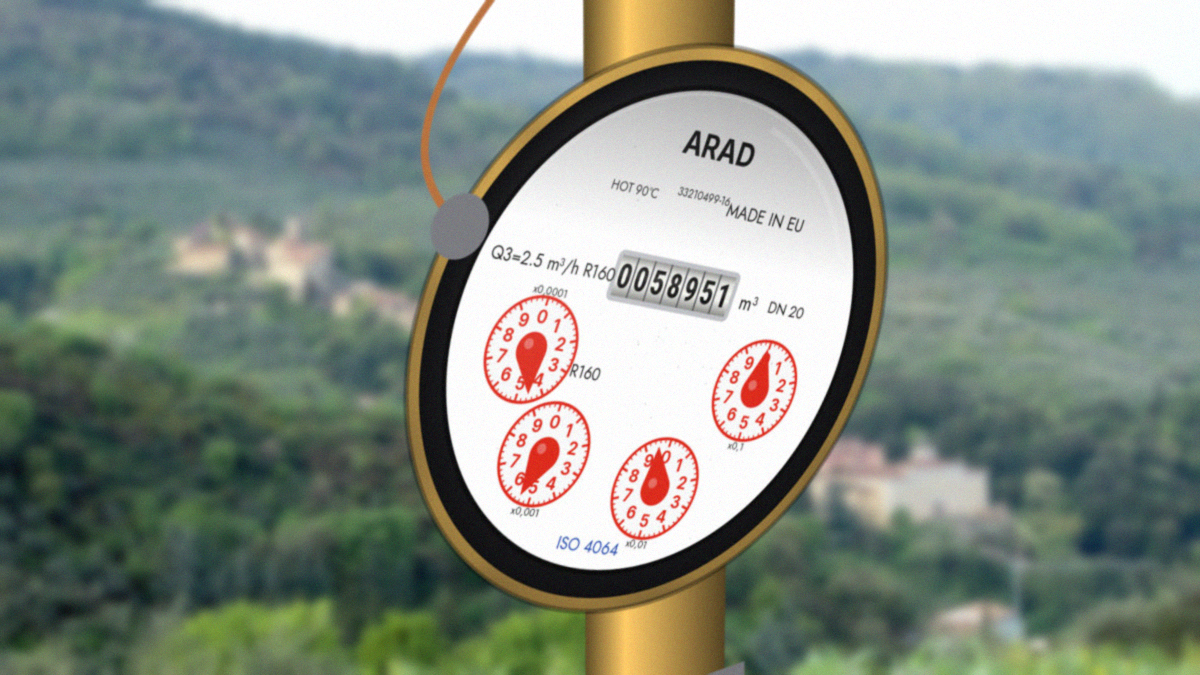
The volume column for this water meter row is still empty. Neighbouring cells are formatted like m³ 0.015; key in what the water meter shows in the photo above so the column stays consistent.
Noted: m³ 58950.9954
